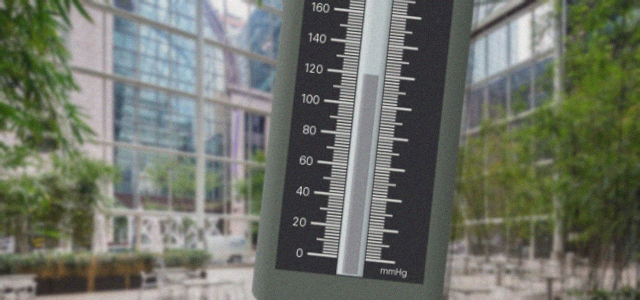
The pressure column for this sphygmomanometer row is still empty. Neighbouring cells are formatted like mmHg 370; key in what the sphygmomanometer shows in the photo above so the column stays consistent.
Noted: mmHg 120
